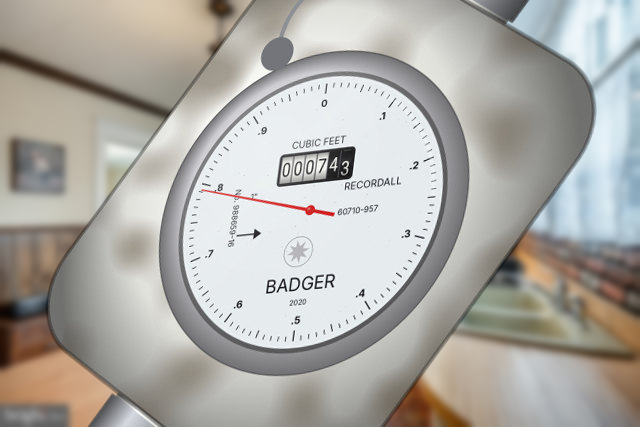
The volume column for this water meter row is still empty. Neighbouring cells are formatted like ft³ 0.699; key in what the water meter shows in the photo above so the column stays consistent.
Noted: ft³ 742.79
